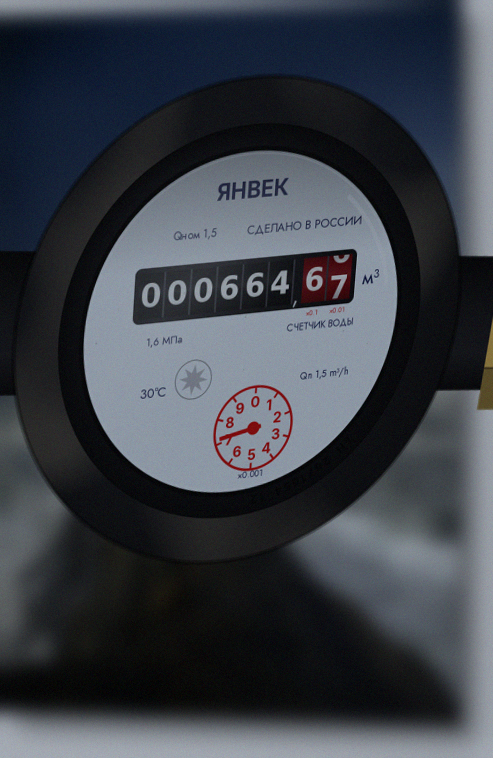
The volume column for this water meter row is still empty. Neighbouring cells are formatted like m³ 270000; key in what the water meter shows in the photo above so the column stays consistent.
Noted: m³ 664.667
